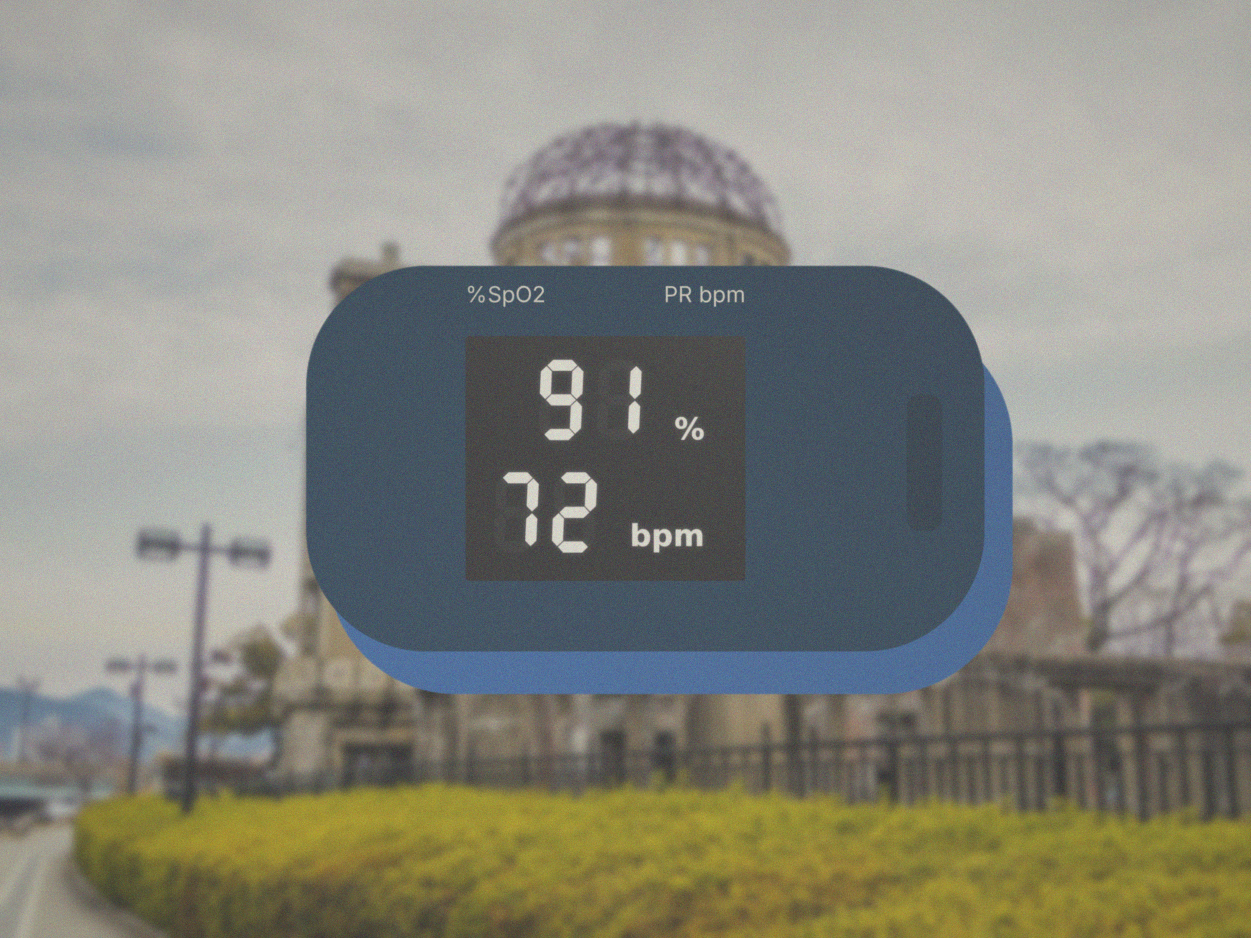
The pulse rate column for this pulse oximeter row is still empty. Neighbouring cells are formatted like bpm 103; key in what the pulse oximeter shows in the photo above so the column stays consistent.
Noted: bpm 72
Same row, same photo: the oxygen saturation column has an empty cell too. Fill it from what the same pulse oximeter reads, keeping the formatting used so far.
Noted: % 91
